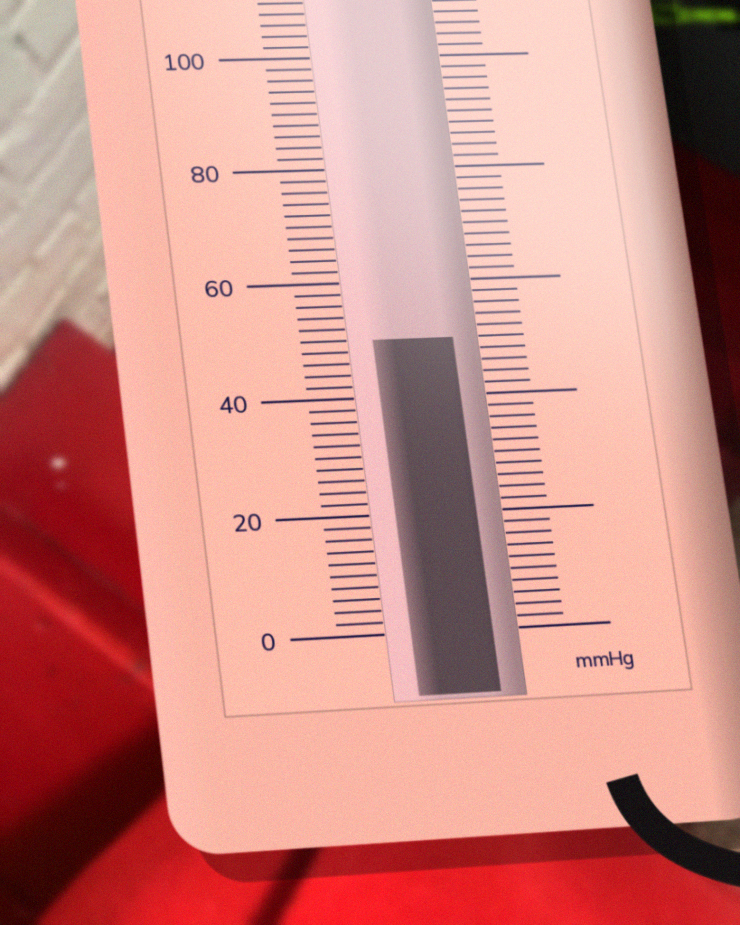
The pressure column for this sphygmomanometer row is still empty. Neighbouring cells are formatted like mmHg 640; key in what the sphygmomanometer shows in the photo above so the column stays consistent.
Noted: mmHg 50
